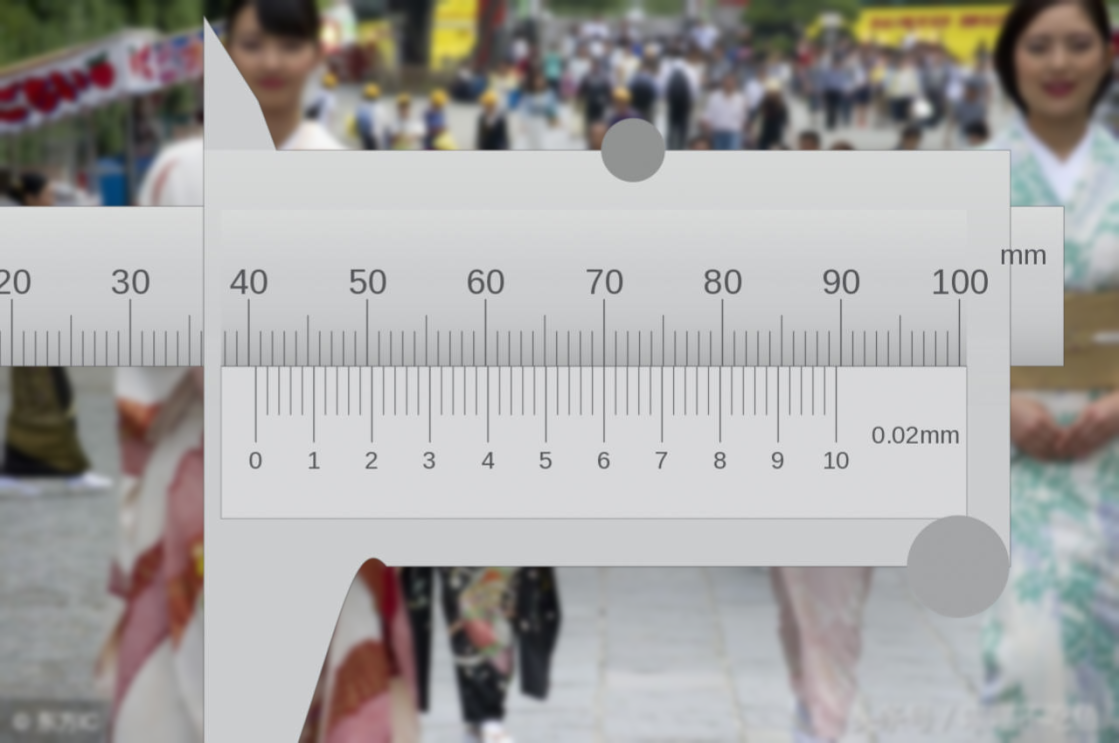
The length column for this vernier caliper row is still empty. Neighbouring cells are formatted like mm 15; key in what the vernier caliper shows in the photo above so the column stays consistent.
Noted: mm 40.6
